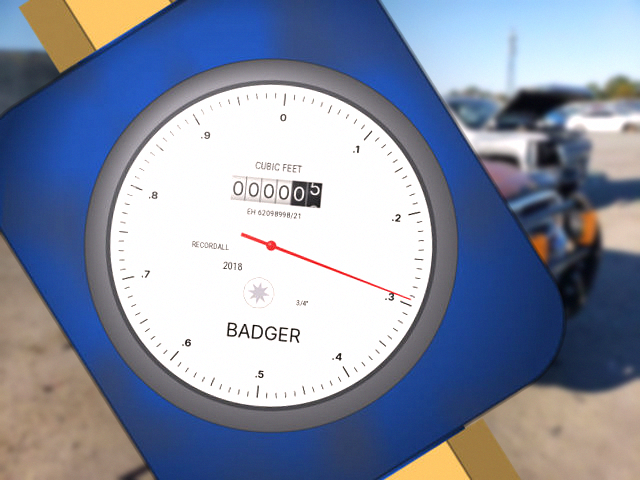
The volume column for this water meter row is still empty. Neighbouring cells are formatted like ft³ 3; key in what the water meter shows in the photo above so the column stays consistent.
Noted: ft³ 5.29
